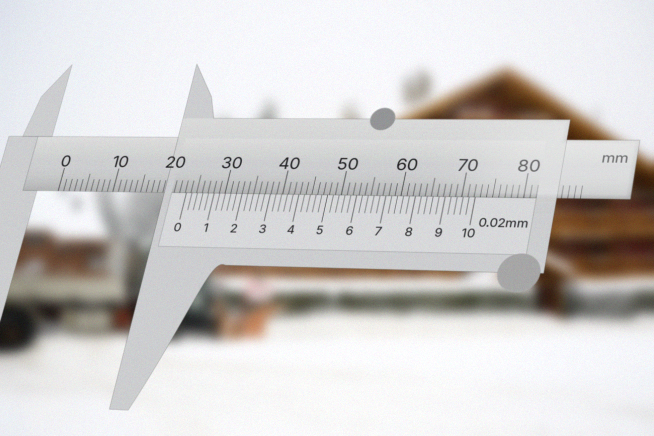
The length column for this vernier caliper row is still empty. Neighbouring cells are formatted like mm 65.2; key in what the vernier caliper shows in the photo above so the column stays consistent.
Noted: mm 23.2
